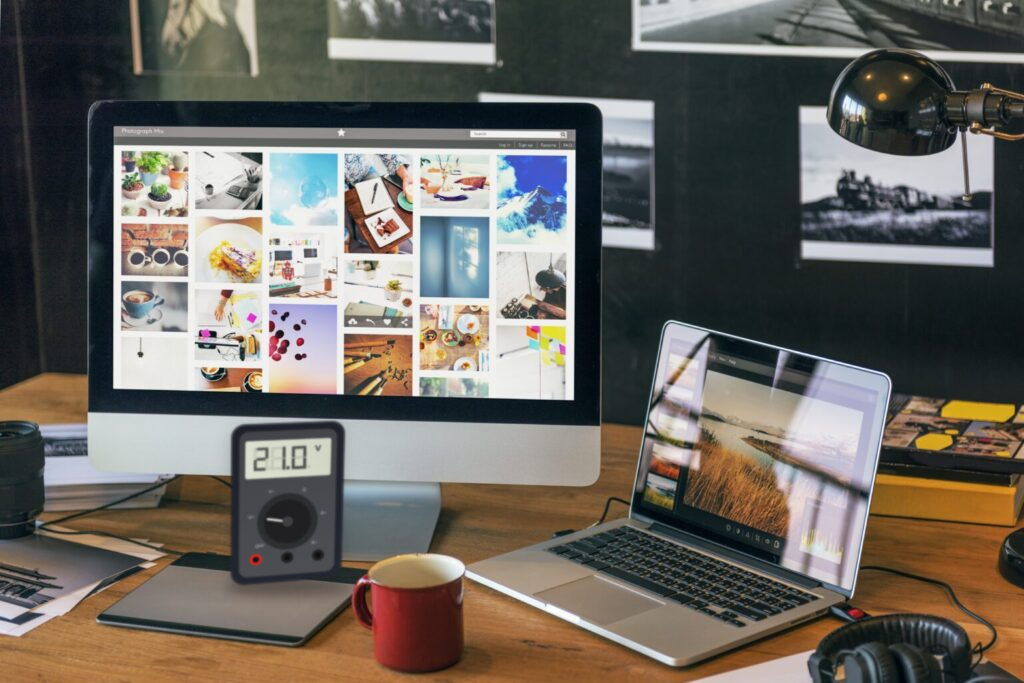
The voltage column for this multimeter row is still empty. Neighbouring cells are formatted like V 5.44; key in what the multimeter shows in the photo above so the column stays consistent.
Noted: V 21.0
